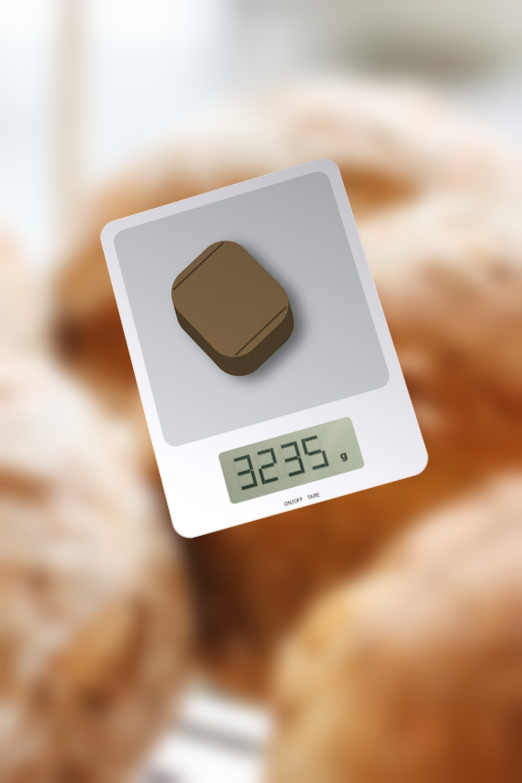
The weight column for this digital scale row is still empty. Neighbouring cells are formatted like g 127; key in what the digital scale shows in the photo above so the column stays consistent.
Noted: g 3235
